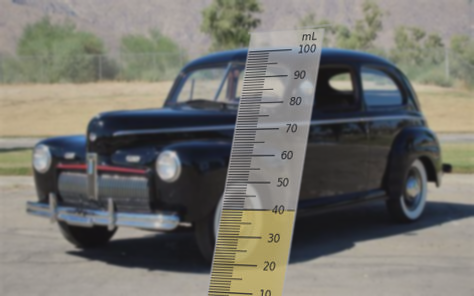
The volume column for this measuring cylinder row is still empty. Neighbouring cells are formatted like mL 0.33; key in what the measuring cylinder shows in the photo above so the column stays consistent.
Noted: mL 40
